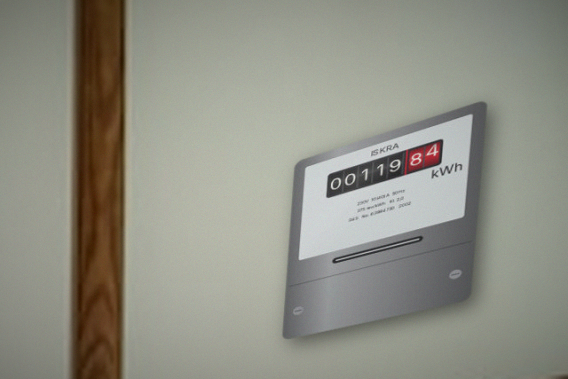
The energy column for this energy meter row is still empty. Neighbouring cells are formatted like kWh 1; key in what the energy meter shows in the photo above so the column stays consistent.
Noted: kWh 119.84
